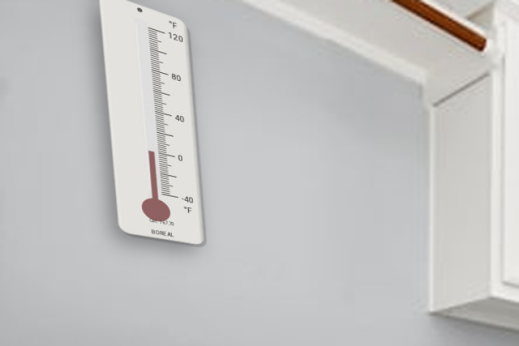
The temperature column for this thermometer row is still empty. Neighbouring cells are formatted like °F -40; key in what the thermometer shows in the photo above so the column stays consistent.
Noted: °F 0
